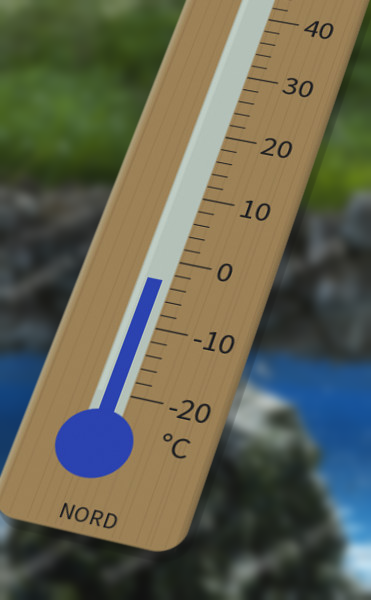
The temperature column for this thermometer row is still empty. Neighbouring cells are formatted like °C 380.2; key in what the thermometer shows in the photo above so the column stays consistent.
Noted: °C -3
